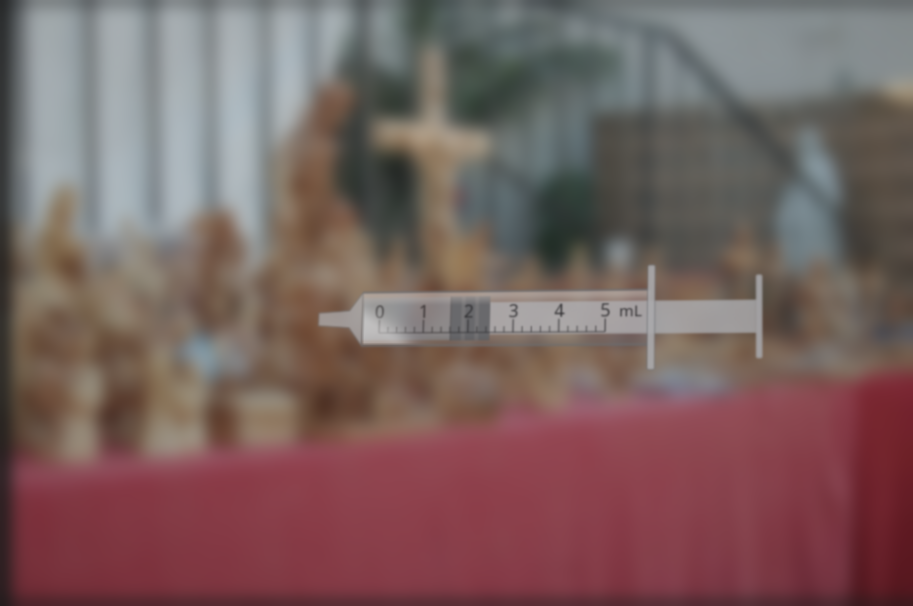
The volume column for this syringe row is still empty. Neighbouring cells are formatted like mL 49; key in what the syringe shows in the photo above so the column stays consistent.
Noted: mL 1.6
